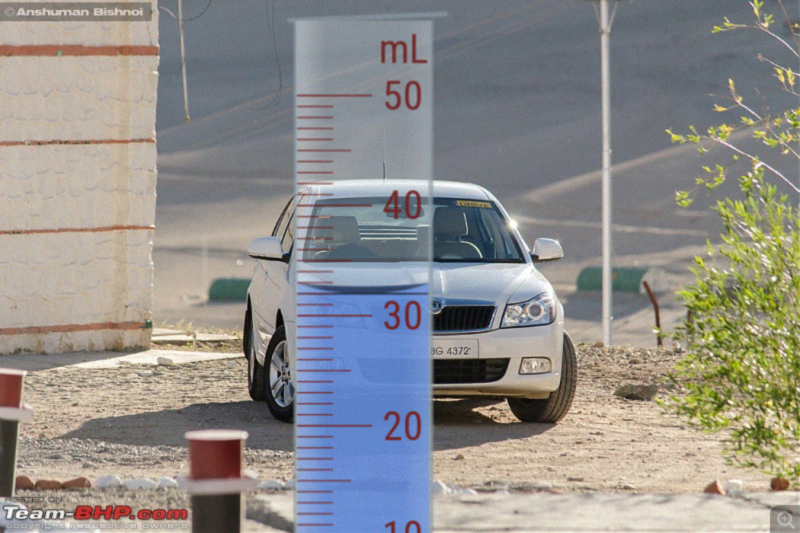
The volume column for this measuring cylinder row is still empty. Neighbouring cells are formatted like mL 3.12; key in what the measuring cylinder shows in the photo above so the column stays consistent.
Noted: mL 32
